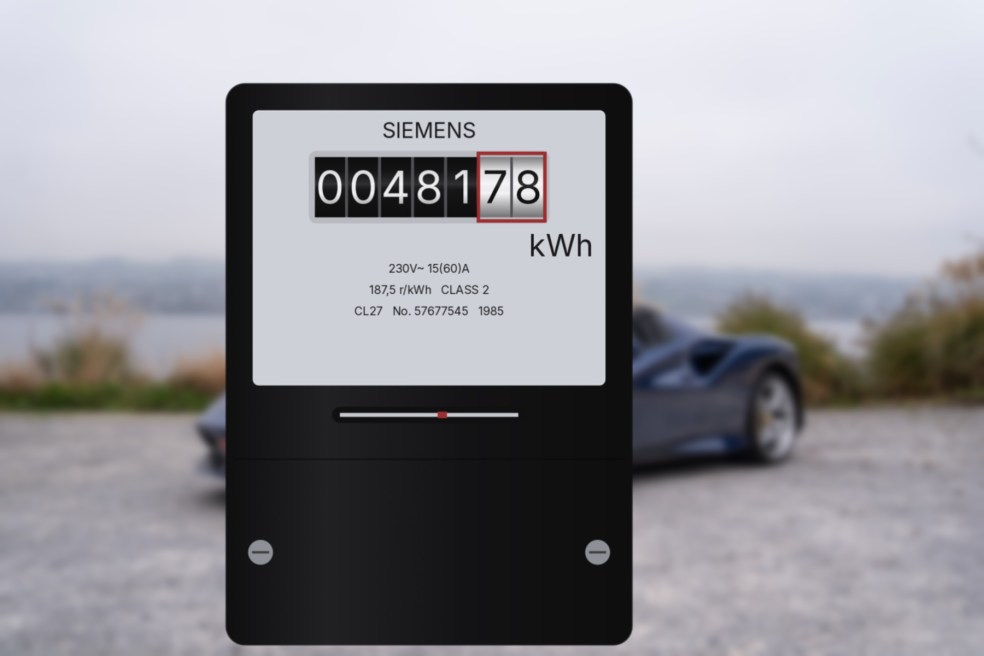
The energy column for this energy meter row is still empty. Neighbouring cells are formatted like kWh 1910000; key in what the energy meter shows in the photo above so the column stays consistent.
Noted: kWh 481.78
